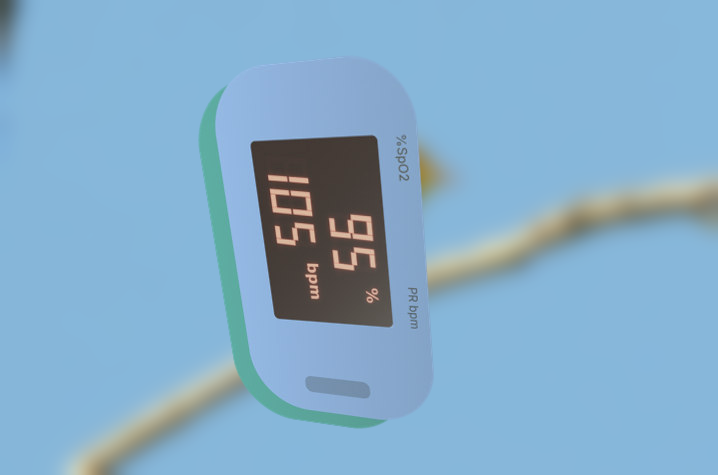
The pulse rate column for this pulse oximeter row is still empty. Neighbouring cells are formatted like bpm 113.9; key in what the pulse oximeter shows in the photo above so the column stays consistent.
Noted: bpm 105
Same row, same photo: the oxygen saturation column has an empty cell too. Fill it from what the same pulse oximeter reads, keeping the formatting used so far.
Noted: % 95
